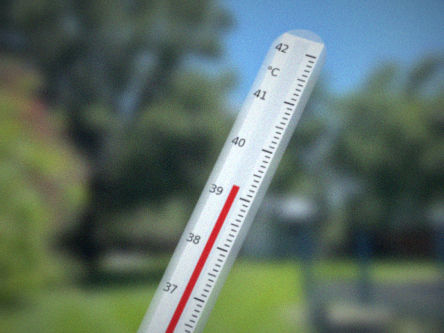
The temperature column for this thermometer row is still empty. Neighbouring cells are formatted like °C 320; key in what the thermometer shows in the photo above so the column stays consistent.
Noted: °C 39.2
